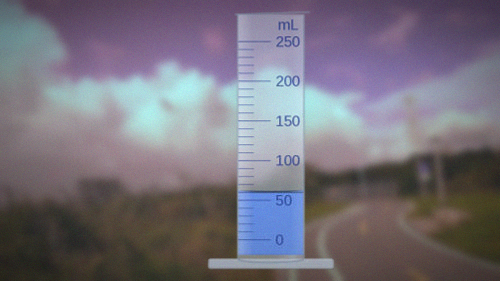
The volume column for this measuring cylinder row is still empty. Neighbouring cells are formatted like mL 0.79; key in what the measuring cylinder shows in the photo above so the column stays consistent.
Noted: mL 60
